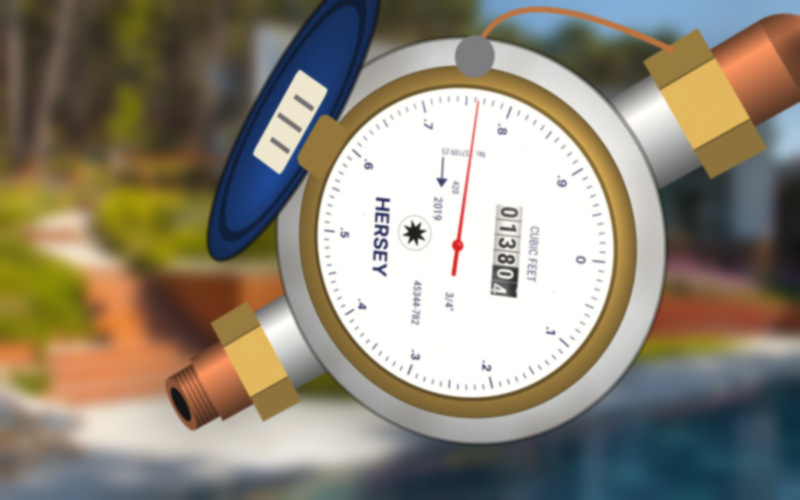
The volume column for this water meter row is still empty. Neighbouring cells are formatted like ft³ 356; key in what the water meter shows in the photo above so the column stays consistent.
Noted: ft³ 13803.76
